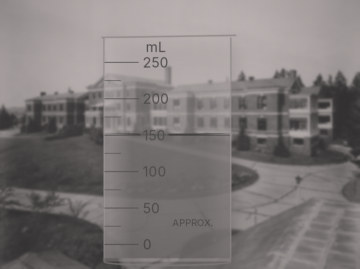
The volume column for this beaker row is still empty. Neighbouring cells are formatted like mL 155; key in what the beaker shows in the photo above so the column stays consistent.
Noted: mL 150
